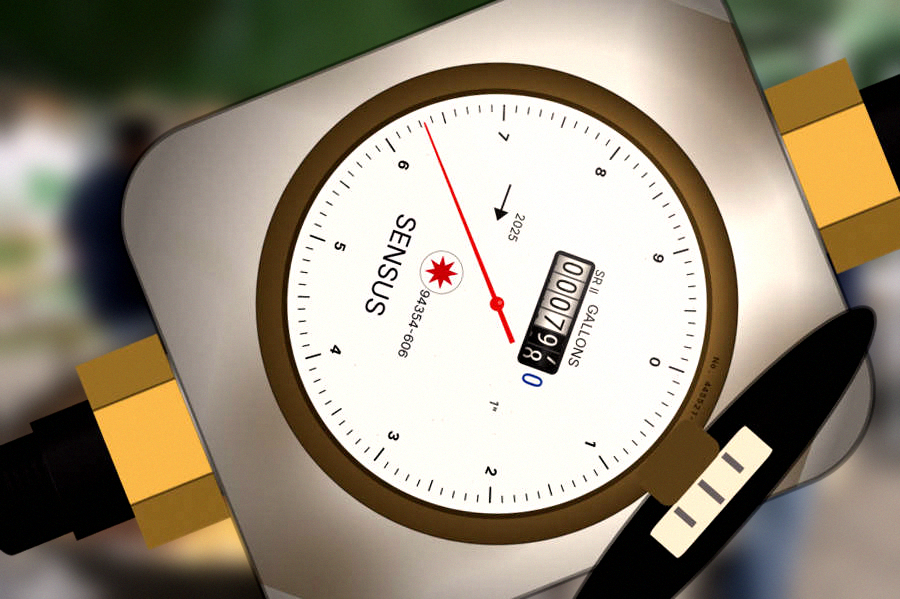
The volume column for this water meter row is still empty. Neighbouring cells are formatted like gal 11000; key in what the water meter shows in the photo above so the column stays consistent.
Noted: gal 7976.3
